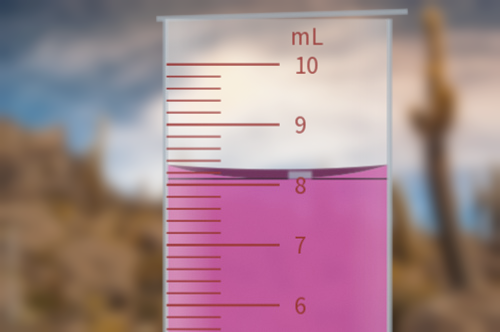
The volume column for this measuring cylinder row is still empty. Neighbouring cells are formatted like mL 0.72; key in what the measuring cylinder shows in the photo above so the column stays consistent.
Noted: mL 8.1
